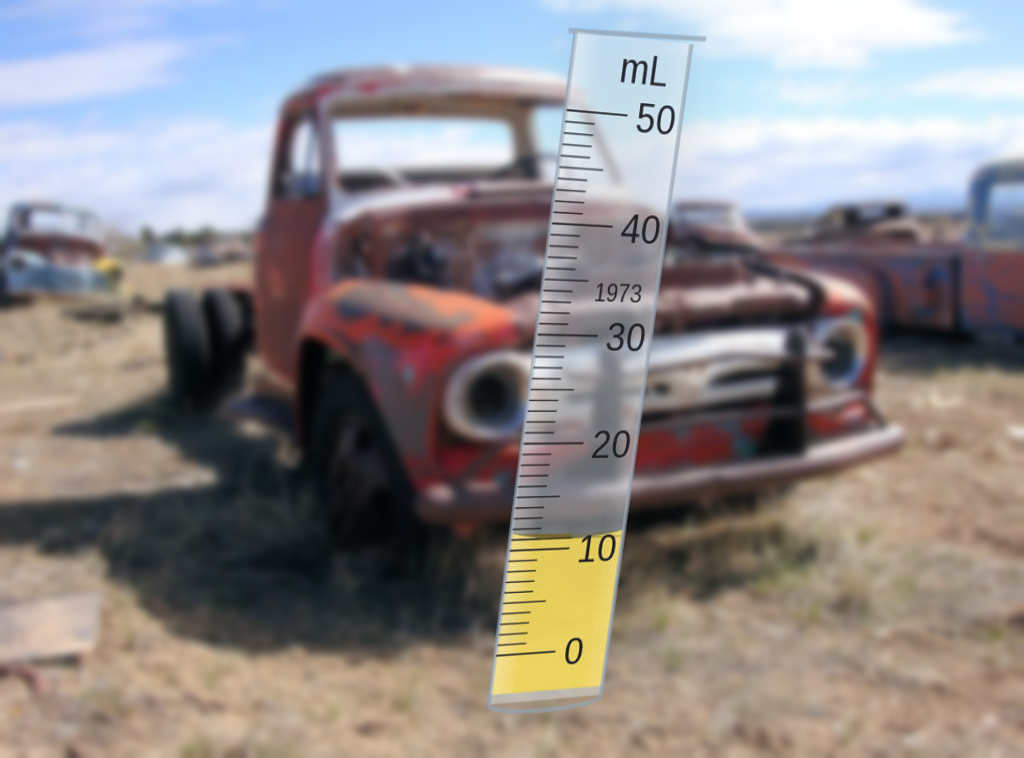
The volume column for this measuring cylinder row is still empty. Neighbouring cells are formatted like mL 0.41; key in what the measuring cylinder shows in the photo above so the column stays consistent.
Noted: mL 11
